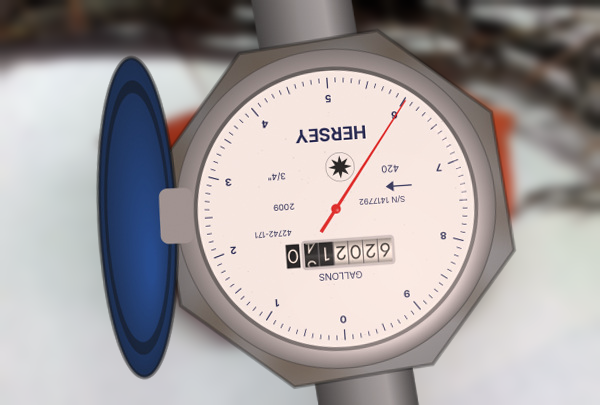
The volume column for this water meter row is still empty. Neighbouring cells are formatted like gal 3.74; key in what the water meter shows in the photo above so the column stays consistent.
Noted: gal 6202136.0
